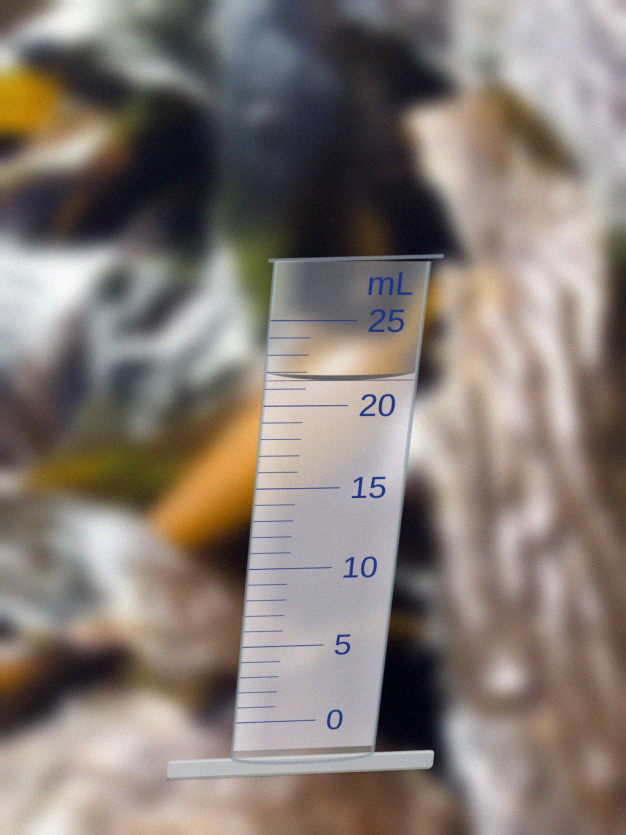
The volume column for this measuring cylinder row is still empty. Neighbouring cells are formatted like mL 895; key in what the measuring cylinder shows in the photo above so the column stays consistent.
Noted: mL 21.5
